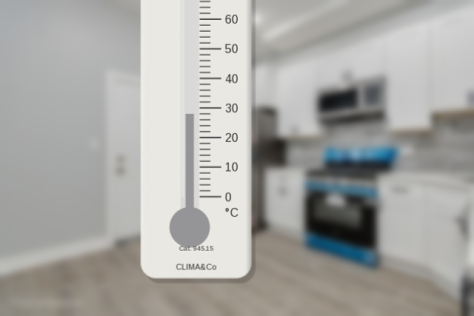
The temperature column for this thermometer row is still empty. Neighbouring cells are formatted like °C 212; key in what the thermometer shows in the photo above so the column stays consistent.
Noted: °C 28
